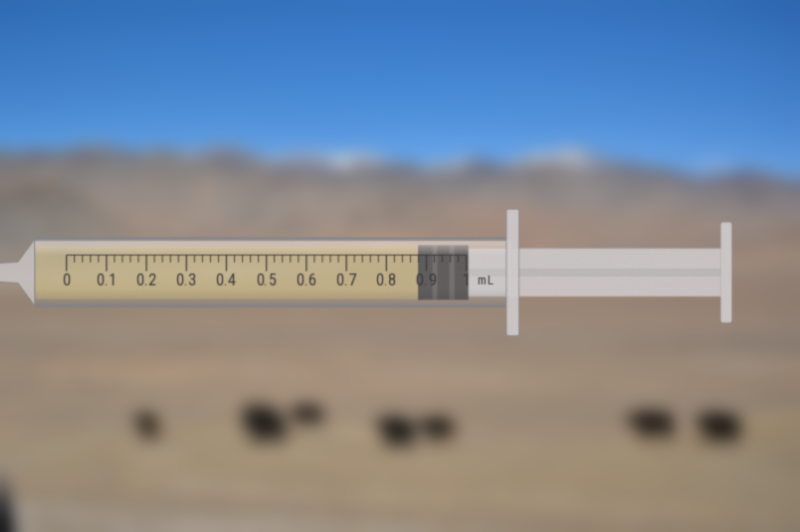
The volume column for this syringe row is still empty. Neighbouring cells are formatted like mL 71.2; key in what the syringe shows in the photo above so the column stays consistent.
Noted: mL 0.88
